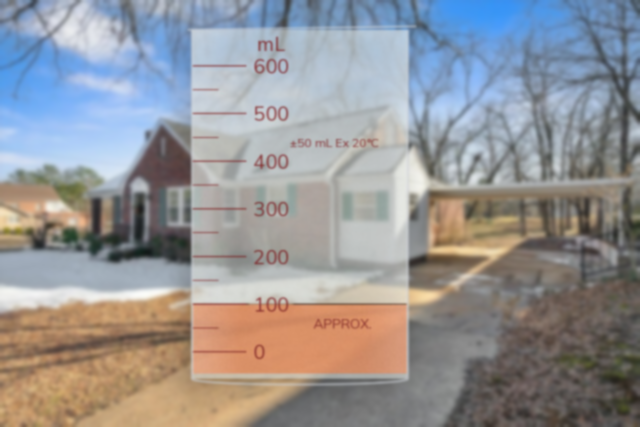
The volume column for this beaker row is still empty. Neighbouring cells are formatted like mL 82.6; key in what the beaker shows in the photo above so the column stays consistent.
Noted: mL 100
